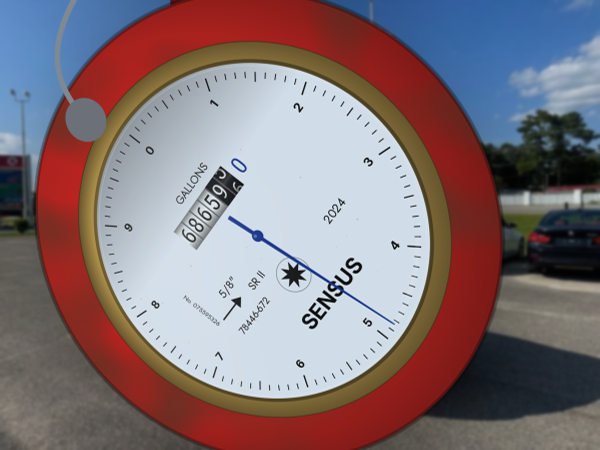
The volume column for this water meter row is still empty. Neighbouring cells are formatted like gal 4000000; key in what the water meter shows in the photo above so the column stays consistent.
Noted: gal 6865954.8
